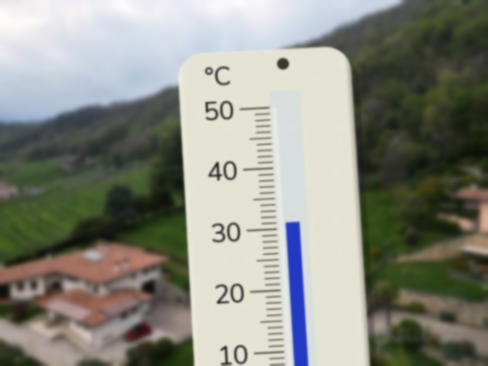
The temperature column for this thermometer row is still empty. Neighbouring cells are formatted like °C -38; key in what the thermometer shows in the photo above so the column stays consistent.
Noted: °C 31
